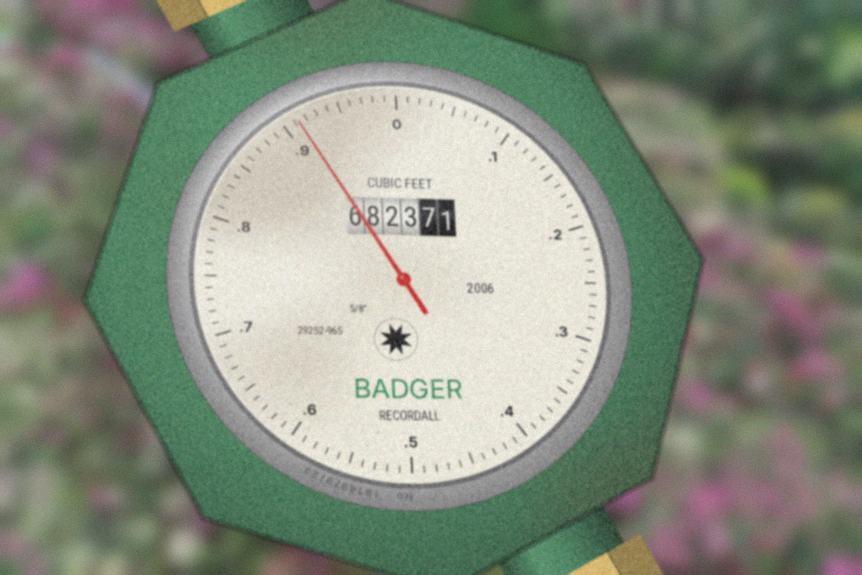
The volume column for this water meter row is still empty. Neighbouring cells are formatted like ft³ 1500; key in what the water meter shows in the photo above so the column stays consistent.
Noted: ft³ 682370.91
